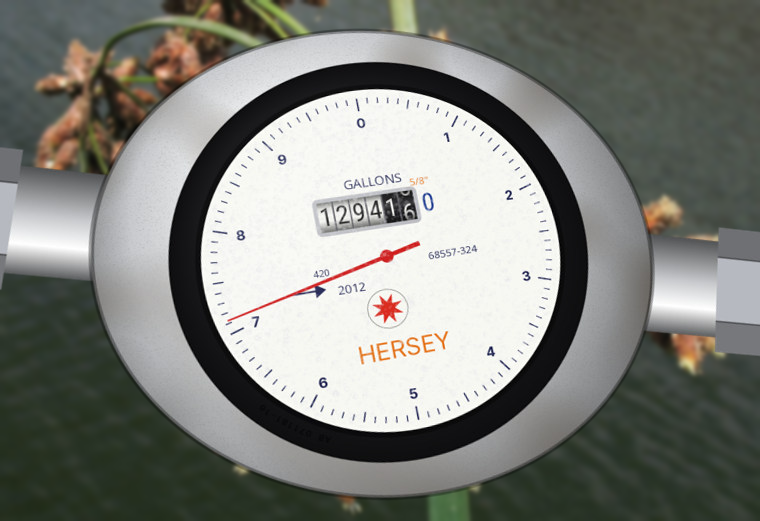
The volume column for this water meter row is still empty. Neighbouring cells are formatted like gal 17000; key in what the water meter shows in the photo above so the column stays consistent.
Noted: gal 1294157.1
